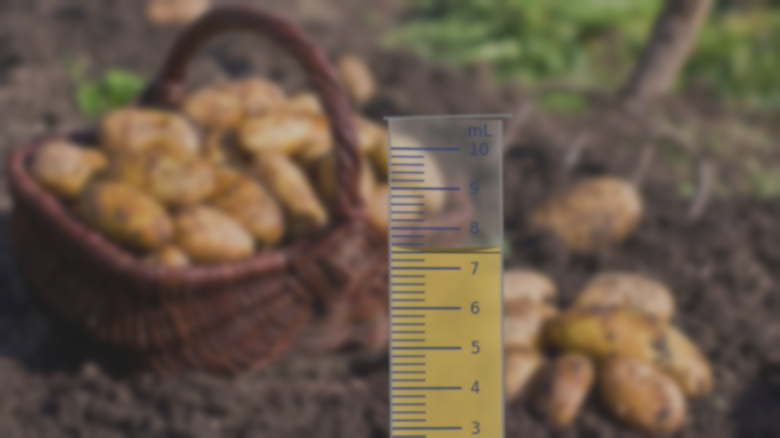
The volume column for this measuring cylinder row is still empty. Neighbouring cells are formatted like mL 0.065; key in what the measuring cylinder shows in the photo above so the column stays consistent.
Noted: mL 7.4
